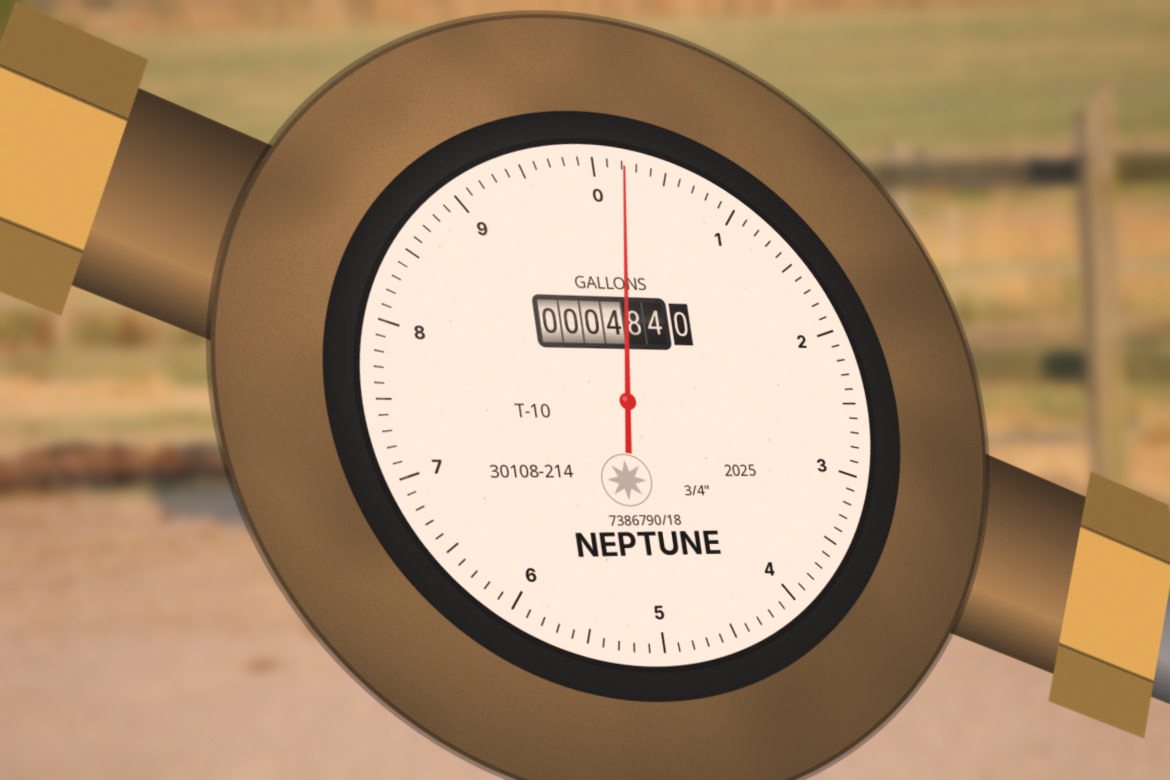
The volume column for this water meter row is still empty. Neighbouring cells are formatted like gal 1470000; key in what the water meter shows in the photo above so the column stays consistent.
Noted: gal 4840.2
